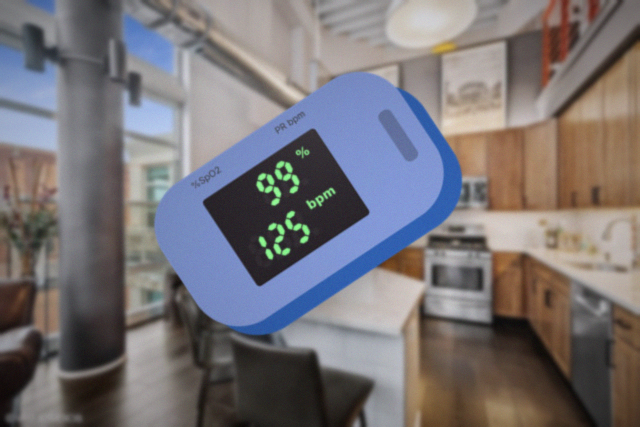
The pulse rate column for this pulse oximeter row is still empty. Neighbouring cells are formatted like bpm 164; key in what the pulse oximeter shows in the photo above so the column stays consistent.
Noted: bpm 125
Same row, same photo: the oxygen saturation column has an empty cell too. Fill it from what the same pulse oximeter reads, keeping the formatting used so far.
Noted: % 99
